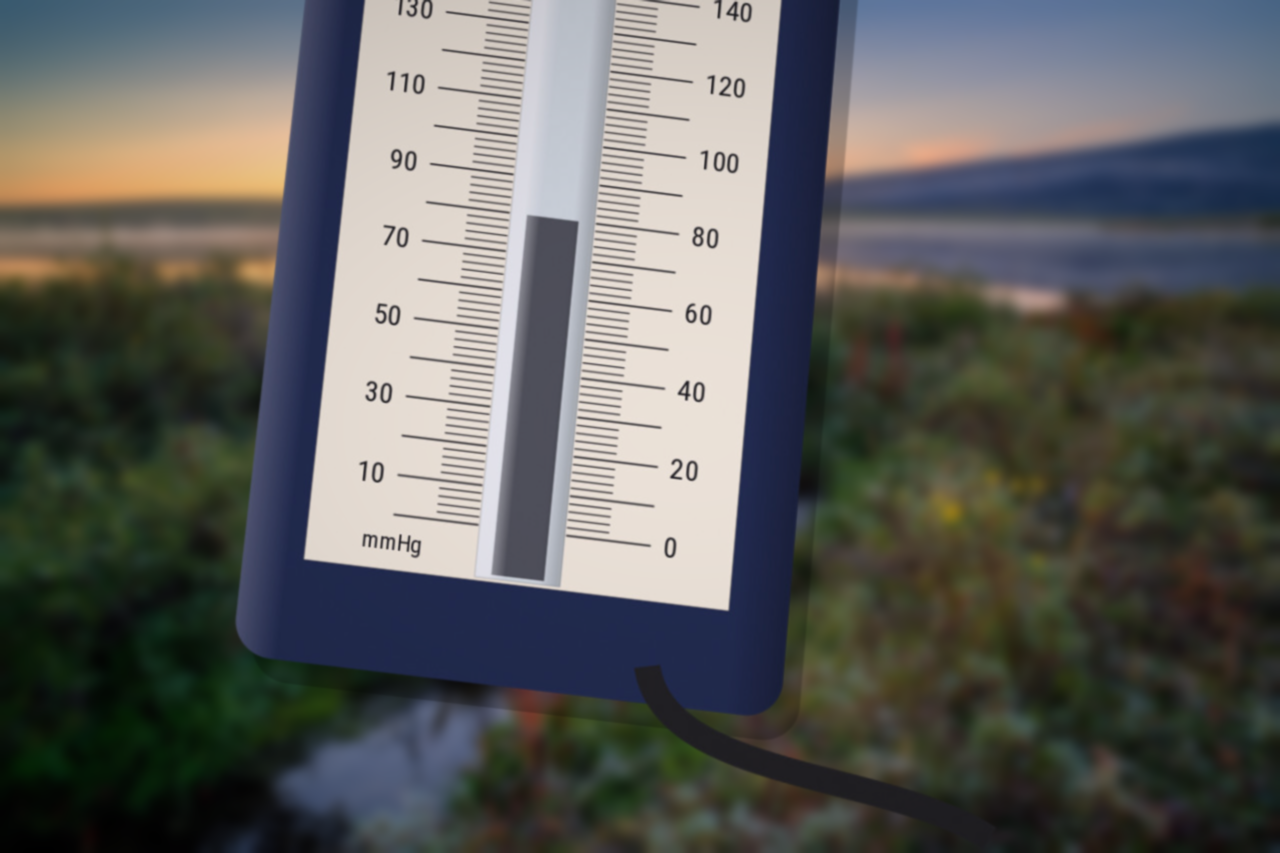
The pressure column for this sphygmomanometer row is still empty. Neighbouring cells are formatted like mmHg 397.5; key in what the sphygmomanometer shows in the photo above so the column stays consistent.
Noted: mmHg 80
